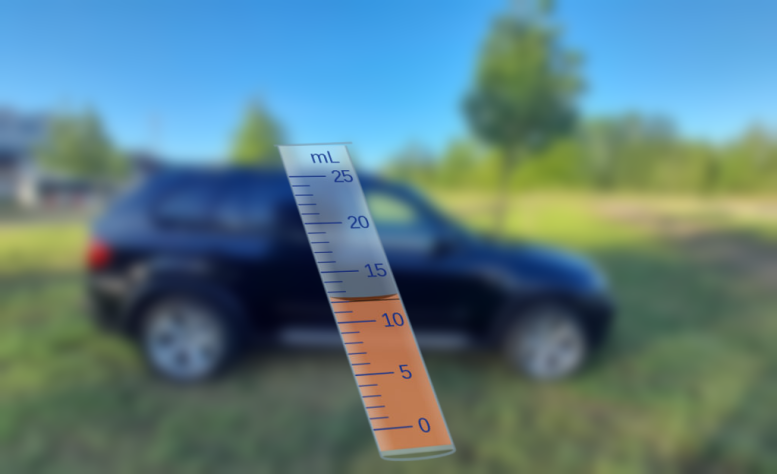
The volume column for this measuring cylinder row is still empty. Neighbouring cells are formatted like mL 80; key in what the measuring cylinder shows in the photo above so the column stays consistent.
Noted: mL 12
